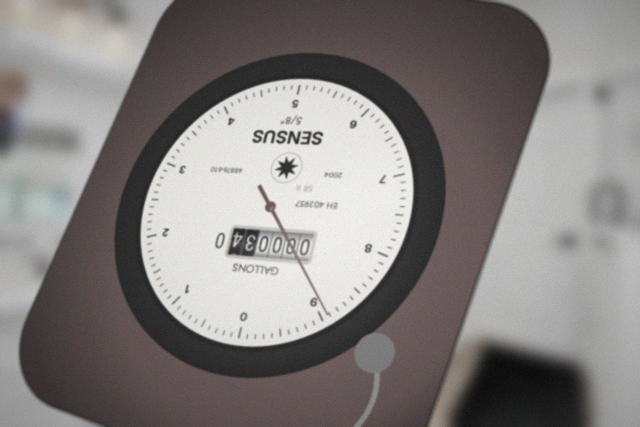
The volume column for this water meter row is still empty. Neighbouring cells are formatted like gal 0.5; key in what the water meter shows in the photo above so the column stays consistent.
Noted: gal 338.9
